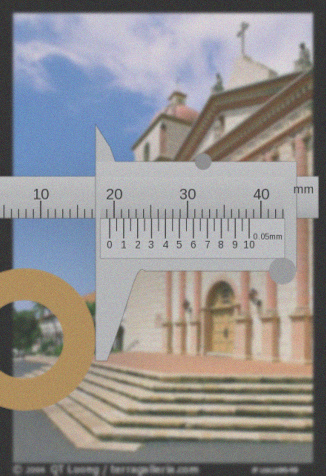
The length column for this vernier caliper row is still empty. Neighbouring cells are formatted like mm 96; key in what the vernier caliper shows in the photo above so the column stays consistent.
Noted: mm 19.4
